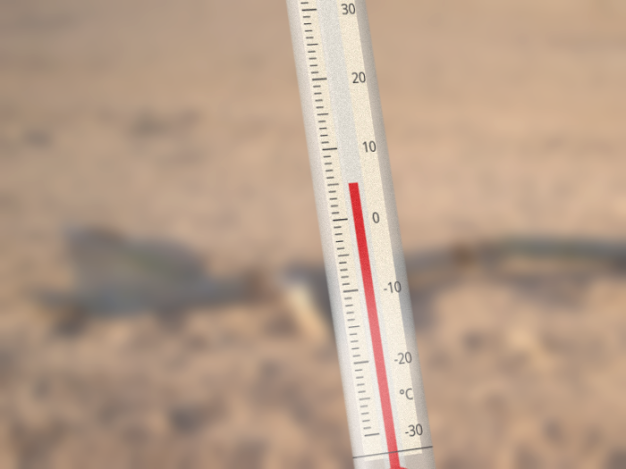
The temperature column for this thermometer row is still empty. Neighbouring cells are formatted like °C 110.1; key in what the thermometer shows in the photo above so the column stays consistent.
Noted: °C 5
